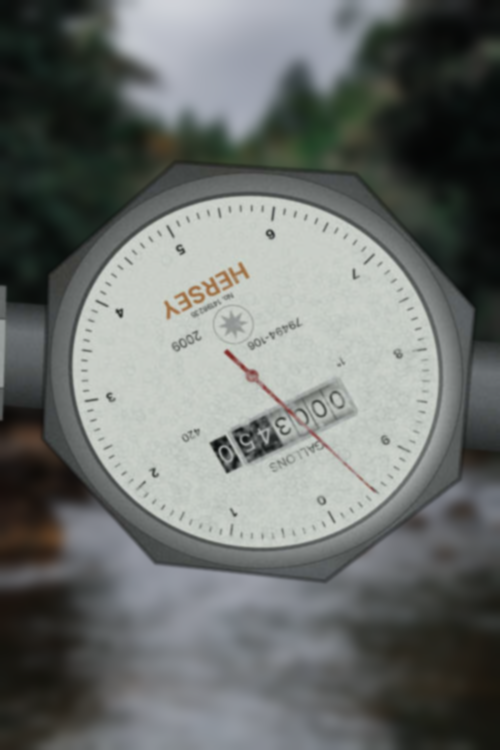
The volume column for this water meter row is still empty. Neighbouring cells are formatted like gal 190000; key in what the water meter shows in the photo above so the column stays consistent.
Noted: gal 3449.5
